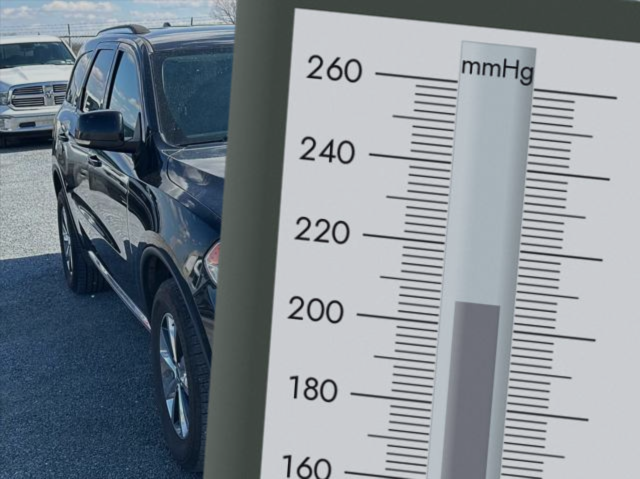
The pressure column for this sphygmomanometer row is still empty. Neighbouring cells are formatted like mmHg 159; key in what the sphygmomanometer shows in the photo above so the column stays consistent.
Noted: mmHg 206
